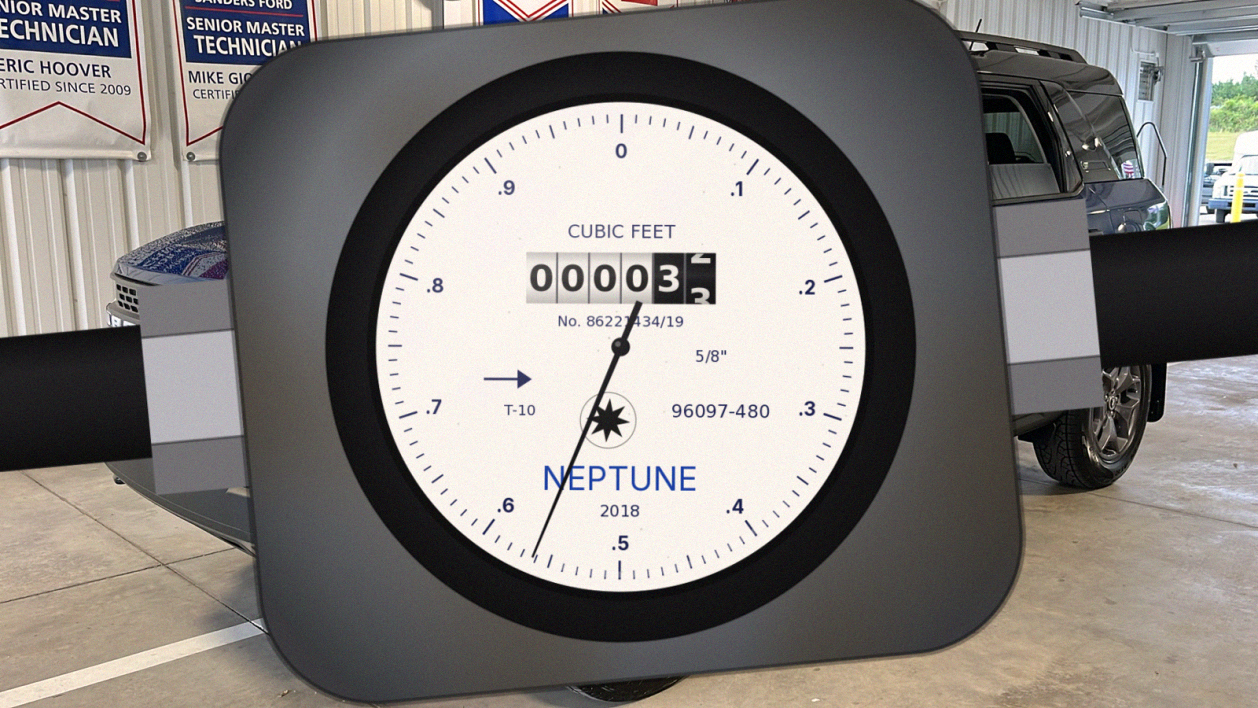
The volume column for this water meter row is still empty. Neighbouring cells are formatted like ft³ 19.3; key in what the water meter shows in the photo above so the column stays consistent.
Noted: ft³ 32.56
